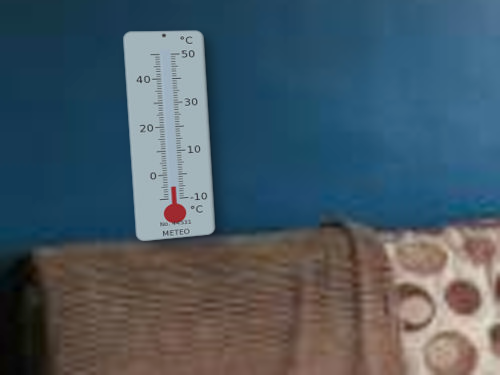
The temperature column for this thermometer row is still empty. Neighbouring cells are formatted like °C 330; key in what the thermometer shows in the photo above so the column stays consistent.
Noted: °C -5
